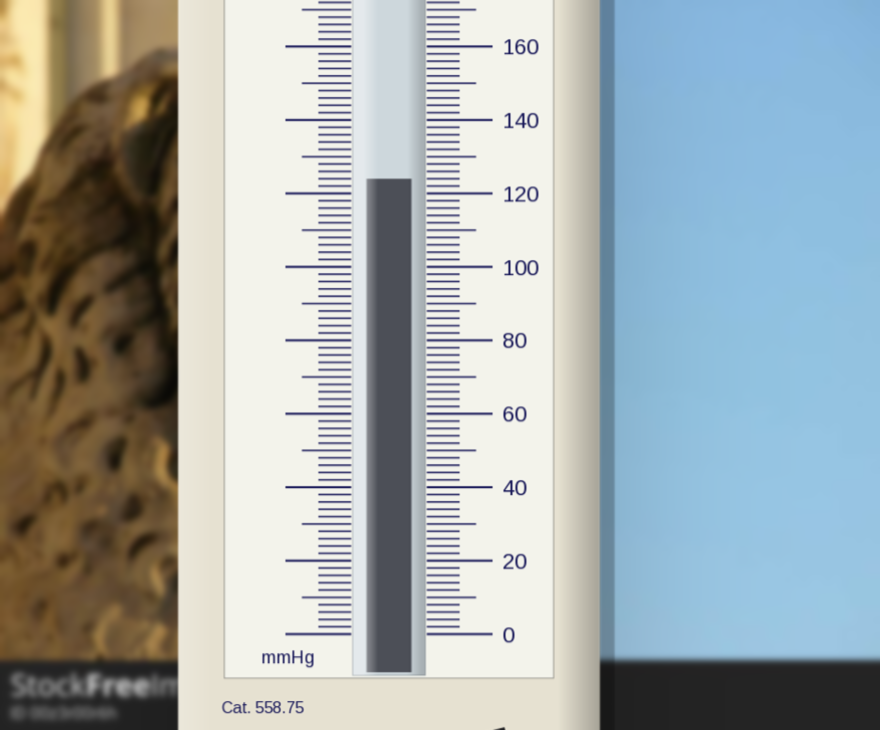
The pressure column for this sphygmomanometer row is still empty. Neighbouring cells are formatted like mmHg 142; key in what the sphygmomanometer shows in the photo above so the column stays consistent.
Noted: mmHg 124
